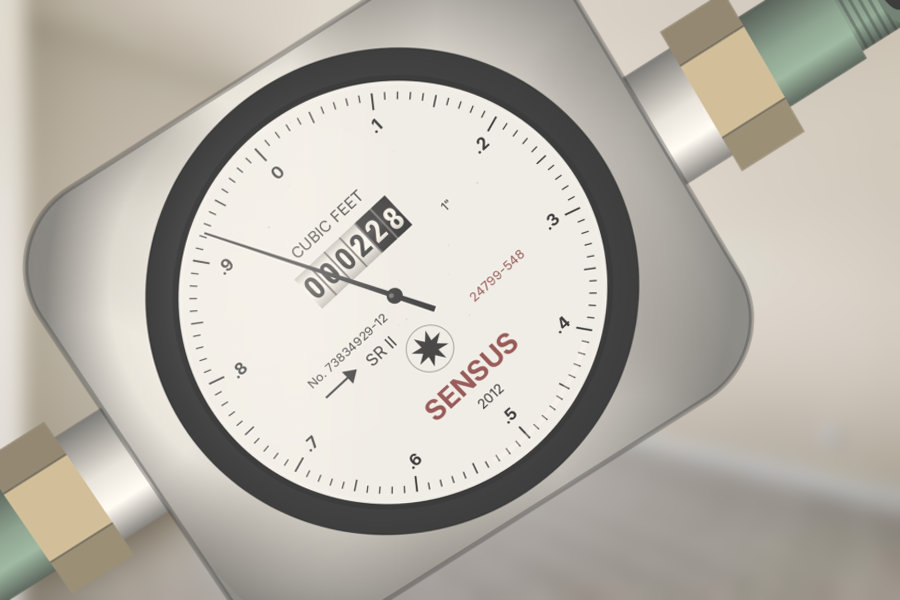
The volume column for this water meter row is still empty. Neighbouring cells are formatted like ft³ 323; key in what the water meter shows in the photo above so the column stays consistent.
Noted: ft³ 227.92
